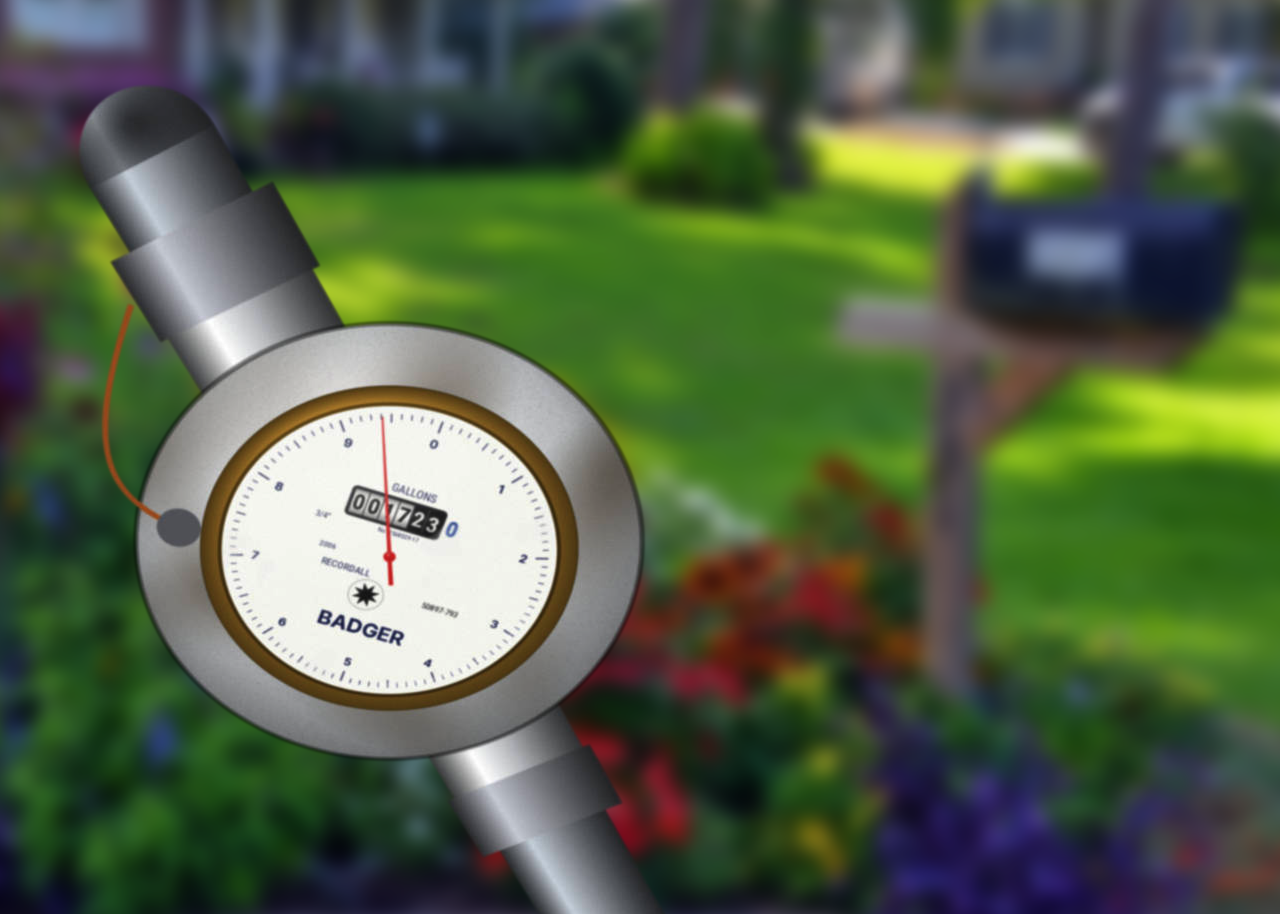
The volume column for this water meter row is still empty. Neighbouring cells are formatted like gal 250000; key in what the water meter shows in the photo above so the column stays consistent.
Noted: gal 17229.4
